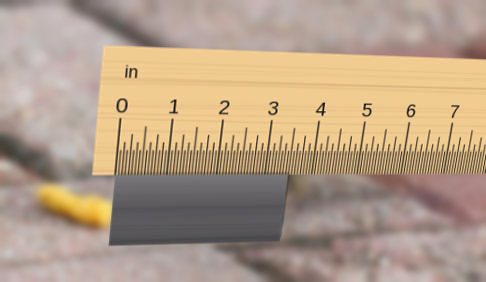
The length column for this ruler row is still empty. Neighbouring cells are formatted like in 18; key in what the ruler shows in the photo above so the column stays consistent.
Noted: in 3.5
